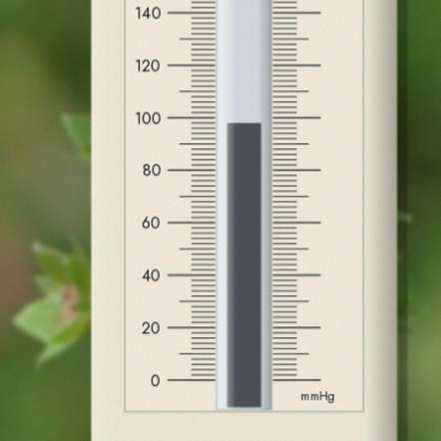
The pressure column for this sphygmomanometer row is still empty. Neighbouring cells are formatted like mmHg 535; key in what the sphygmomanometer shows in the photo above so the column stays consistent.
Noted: mmHg 98
